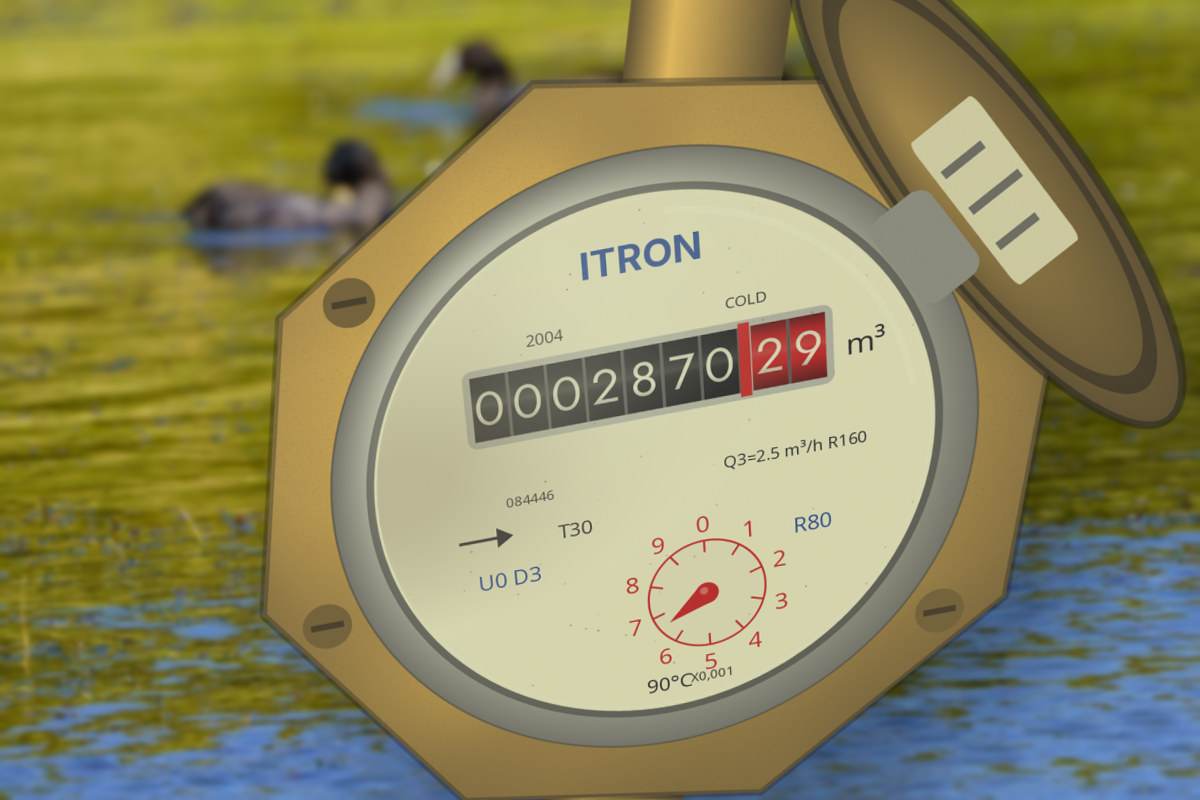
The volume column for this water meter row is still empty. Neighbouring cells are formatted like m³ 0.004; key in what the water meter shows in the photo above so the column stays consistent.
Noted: m³ 2870.296
